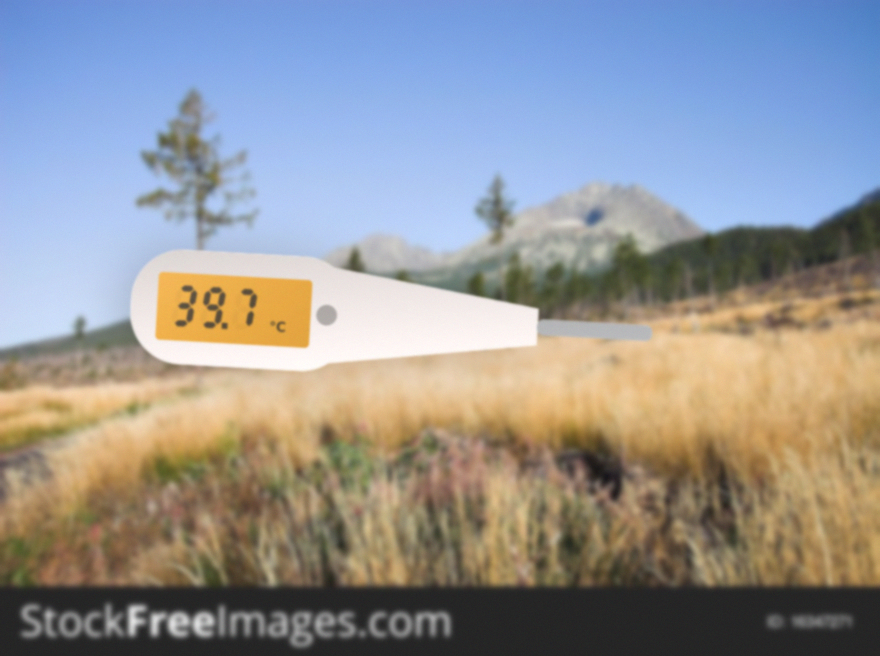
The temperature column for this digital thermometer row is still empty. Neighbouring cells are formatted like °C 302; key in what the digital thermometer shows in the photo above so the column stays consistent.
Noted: °C 39.7
